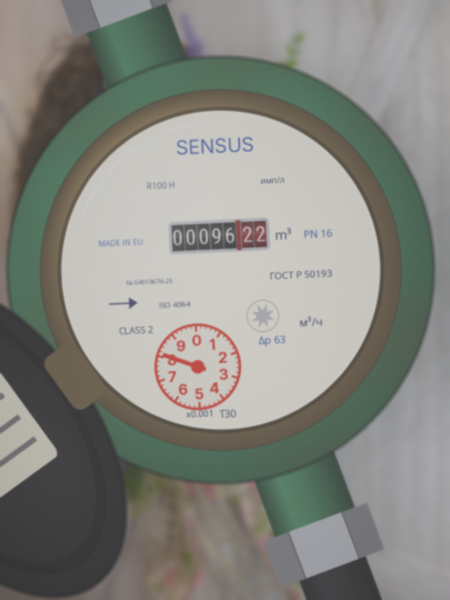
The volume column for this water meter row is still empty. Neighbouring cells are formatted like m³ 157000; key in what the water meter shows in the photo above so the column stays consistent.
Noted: m³ 96.228
